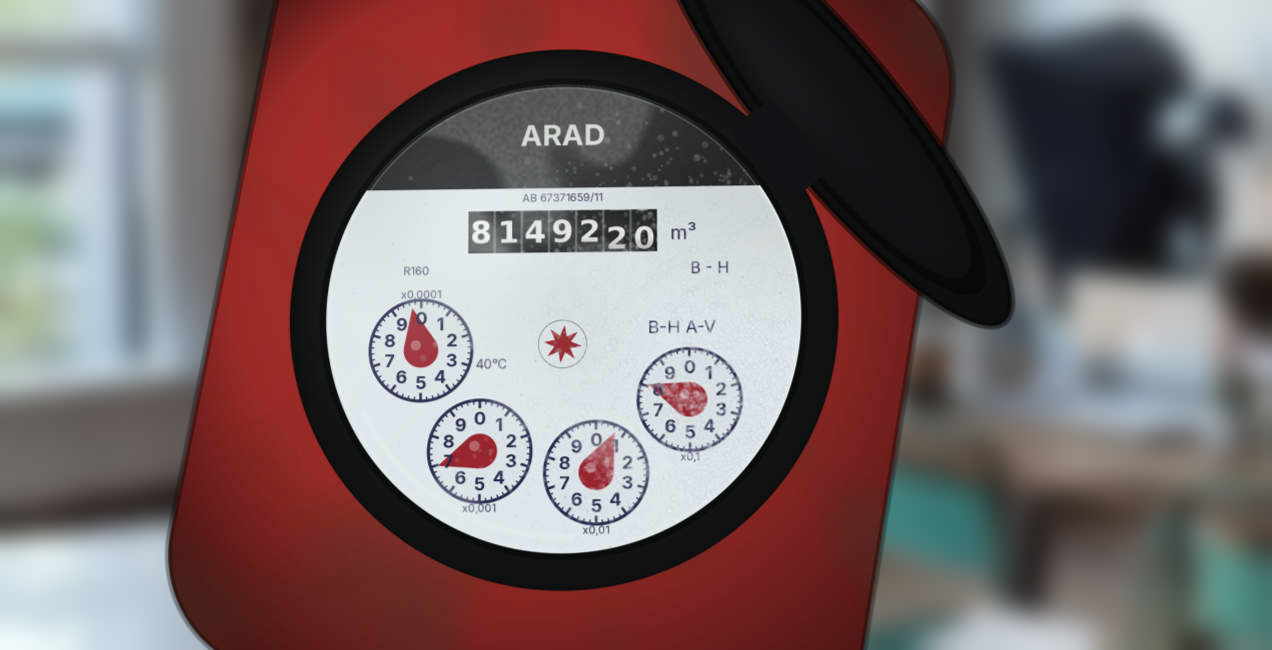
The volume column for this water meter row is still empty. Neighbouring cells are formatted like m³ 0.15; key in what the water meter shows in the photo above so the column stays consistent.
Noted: m³ 8149219.8069
